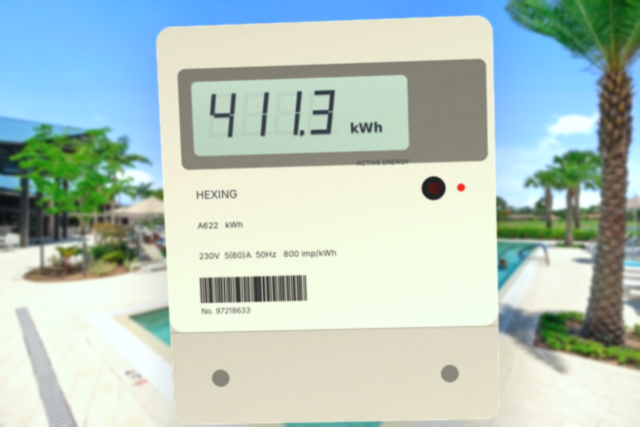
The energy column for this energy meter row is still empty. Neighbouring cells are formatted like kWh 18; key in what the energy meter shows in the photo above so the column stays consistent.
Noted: kWh 411.3
